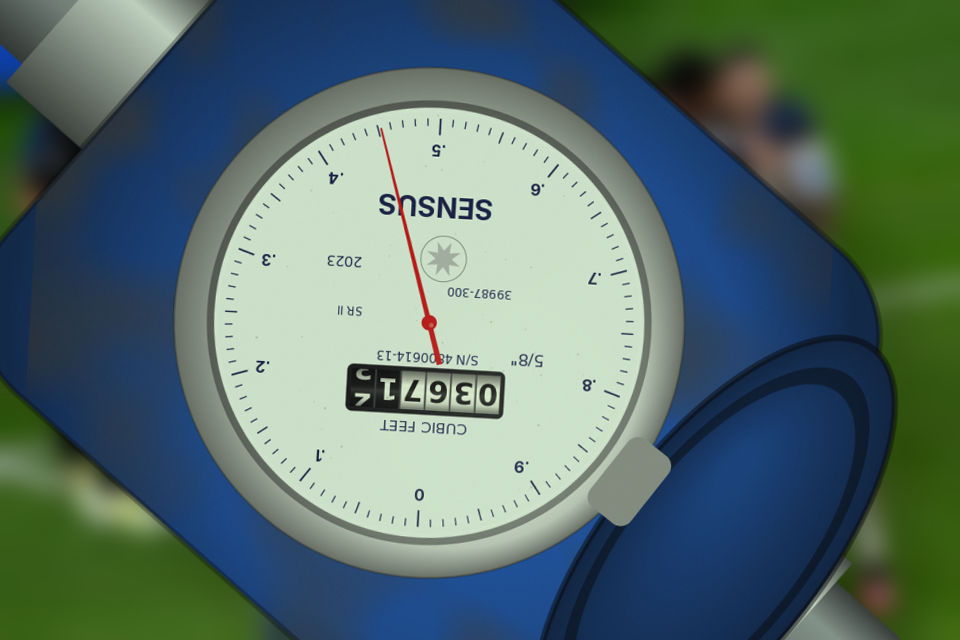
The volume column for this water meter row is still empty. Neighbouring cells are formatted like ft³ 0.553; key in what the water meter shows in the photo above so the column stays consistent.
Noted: ft³ 36712.45
